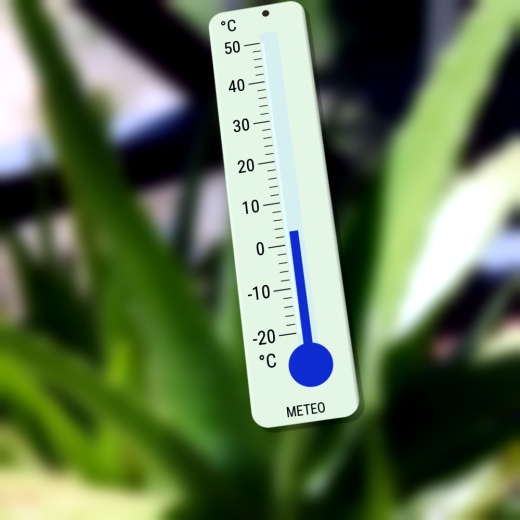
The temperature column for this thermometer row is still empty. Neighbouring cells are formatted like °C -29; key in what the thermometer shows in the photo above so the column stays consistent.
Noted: °C 3
